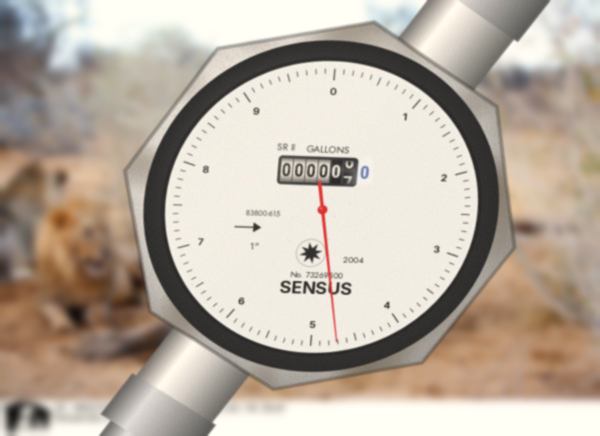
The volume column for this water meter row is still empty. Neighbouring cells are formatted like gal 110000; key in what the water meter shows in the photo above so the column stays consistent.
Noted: gal 64.7
